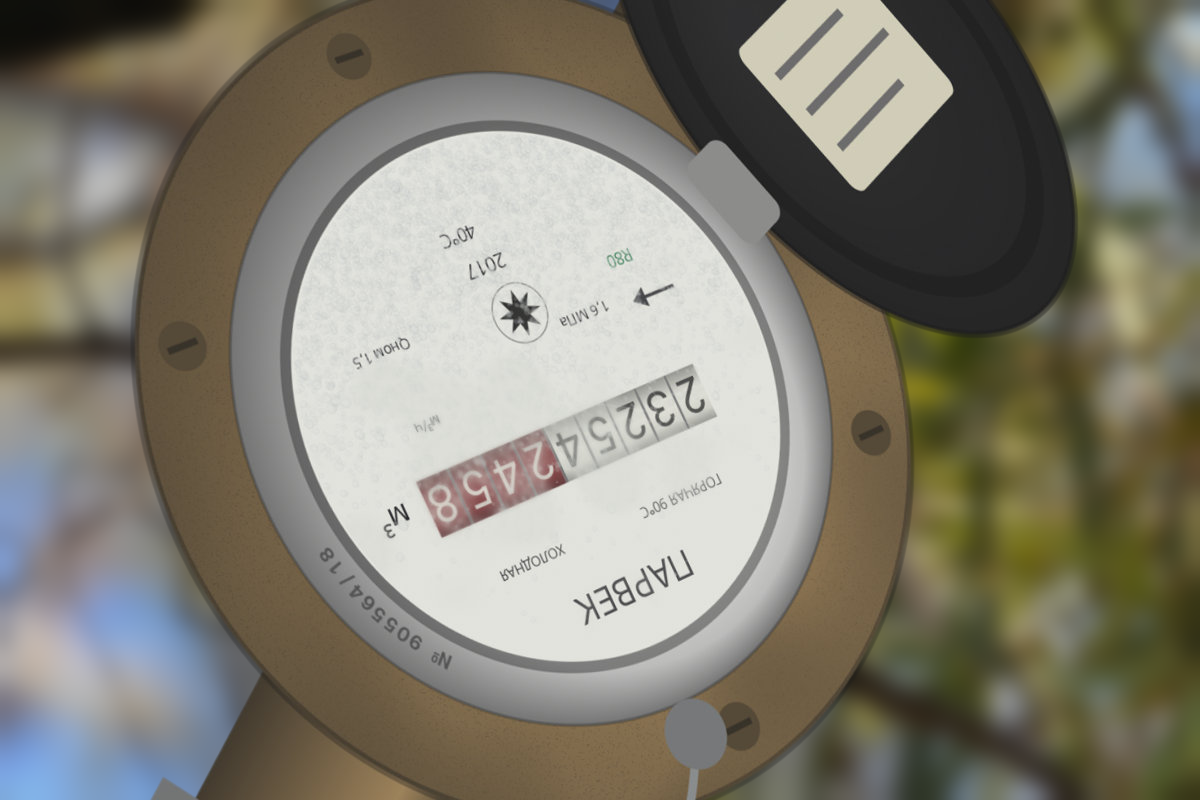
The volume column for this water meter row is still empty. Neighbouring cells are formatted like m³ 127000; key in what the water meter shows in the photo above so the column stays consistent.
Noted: m³ 23254.2458
